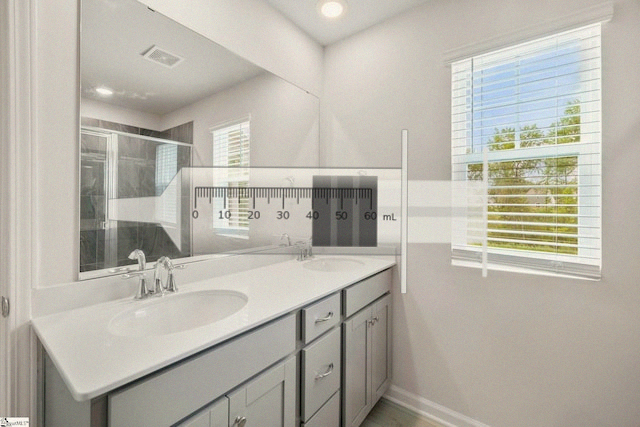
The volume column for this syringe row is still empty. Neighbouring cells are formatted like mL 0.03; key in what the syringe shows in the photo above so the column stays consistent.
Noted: mL 40
